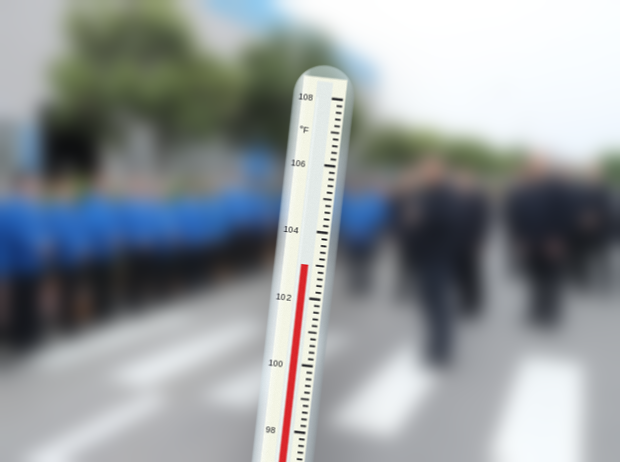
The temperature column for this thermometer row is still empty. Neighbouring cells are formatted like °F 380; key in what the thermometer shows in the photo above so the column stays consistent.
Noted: °F 103
